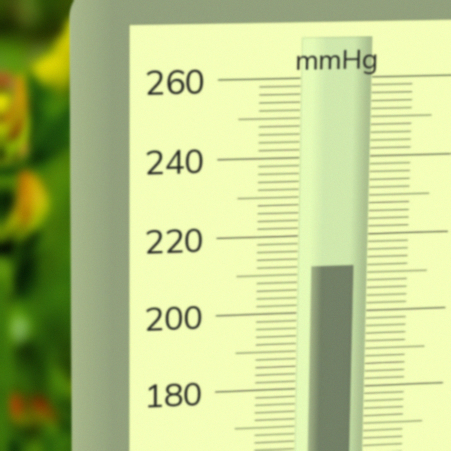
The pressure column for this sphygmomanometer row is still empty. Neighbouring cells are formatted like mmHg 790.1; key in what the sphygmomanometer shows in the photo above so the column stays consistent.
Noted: mmHg 212
